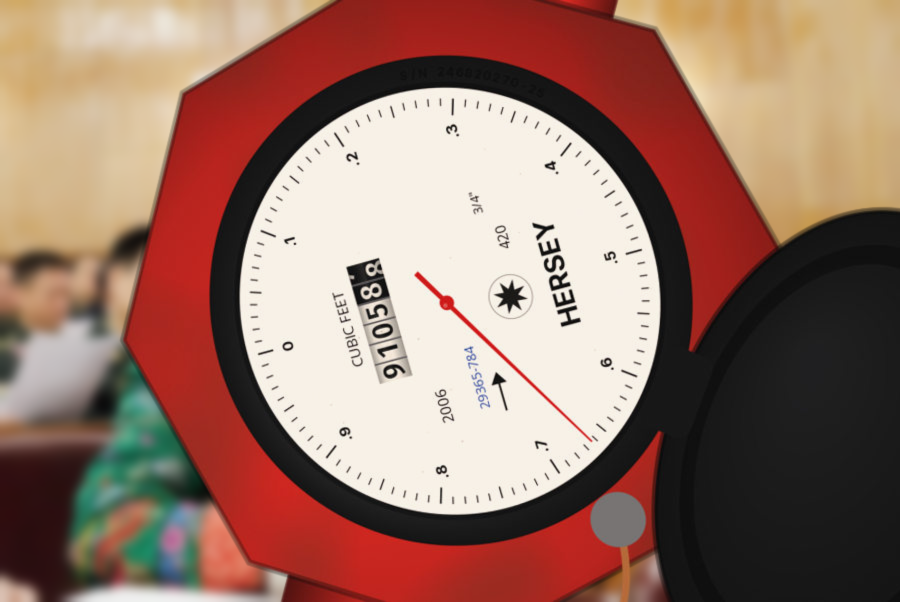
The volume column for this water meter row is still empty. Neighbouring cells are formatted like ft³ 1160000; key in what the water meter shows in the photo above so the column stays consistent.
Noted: ft³ 910587.66
